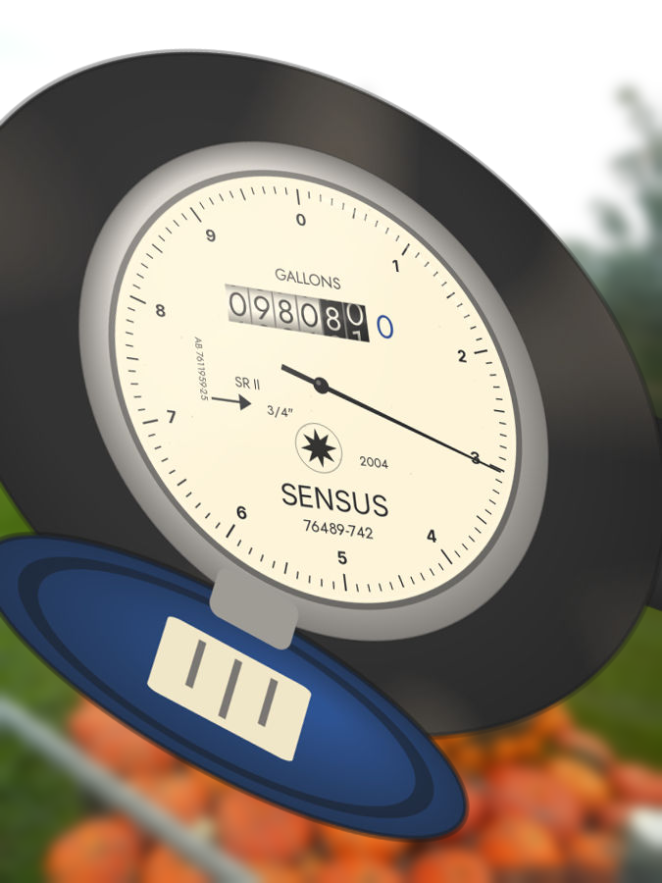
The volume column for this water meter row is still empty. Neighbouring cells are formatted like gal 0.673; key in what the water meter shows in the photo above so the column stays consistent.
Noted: gal 980803.0
